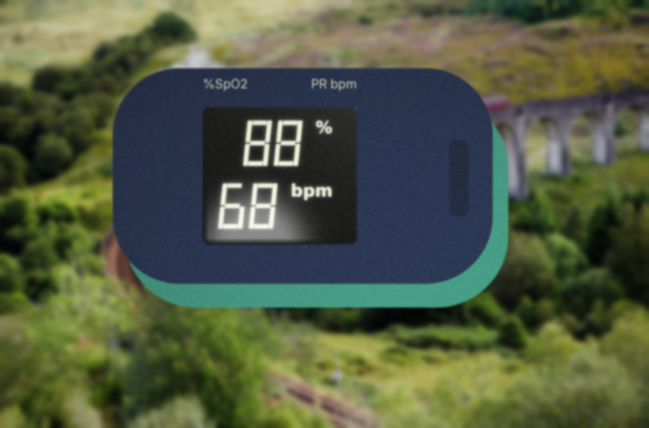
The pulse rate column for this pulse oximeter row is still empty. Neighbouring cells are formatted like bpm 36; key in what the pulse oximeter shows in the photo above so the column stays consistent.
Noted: bpm 68
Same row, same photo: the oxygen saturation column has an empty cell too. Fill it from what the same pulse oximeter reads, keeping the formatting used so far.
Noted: % 88
